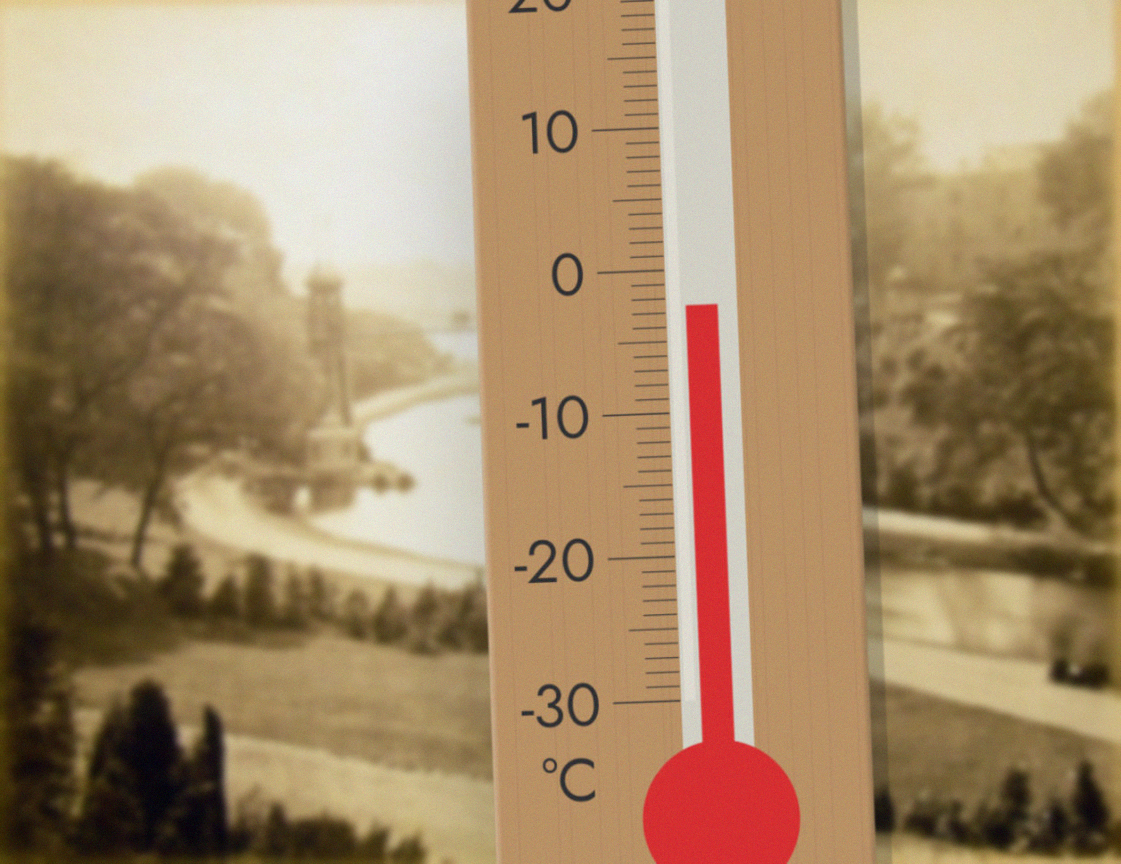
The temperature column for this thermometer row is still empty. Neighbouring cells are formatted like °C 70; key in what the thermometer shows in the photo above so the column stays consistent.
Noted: °C -2.5
